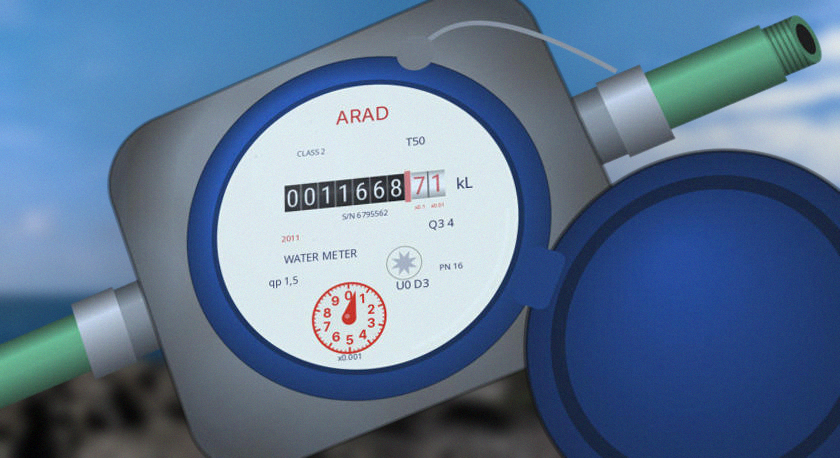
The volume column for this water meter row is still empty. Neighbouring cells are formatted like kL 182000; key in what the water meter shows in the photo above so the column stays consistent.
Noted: kL 11668.710
